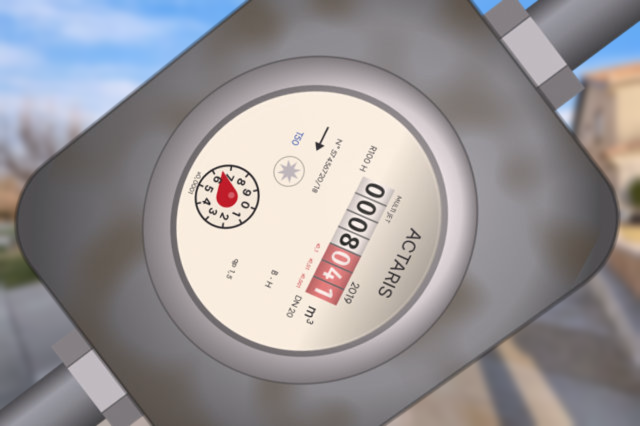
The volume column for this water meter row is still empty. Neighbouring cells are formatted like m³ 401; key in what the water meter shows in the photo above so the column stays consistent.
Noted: m³ 8.0416
